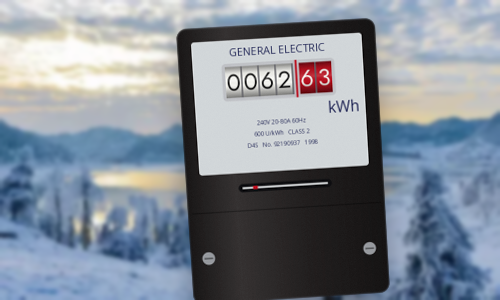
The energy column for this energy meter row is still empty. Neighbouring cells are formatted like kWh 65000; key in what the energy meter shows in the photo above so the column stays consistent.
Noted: kWh 62.63
